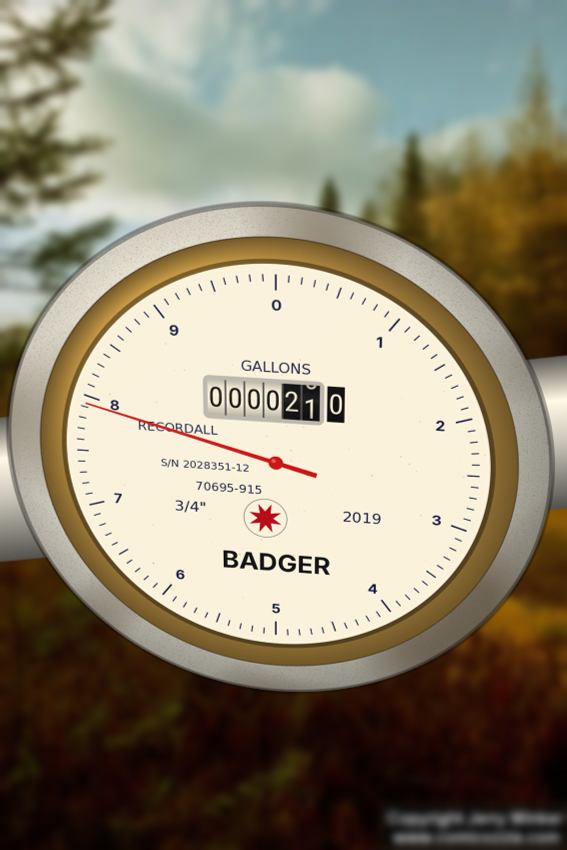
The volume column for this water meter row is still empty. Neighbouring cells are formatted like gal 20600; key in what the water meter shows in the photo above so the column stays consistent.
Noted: gal 207.9
